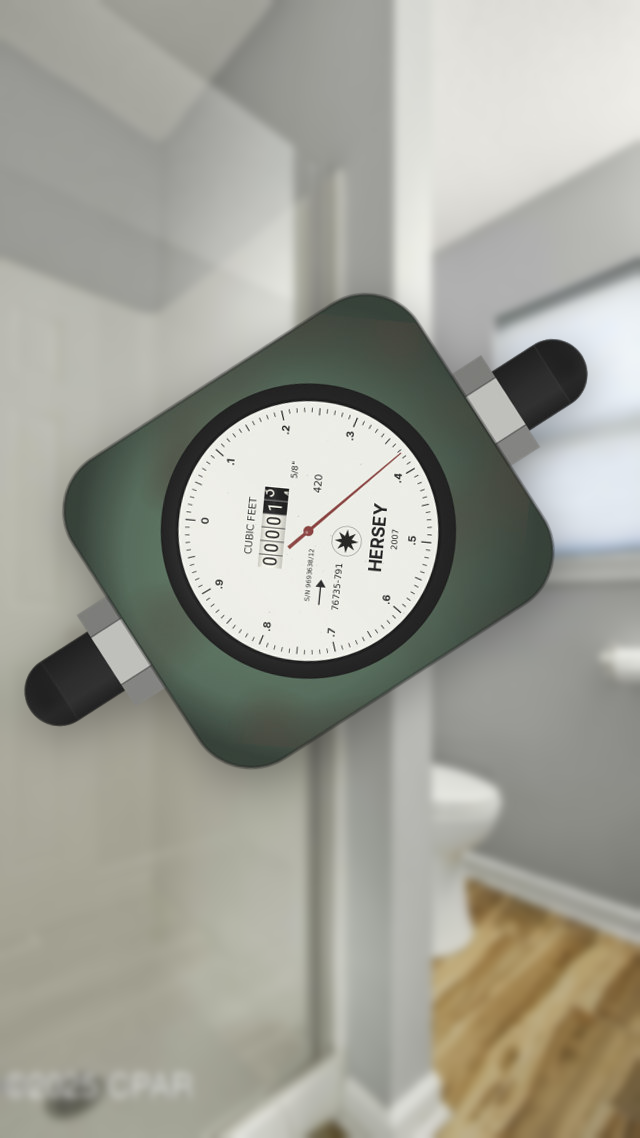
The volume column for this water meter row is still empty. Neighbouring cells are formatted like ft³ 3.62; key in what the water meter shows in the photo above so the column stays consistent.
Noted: ft³ 13.37
